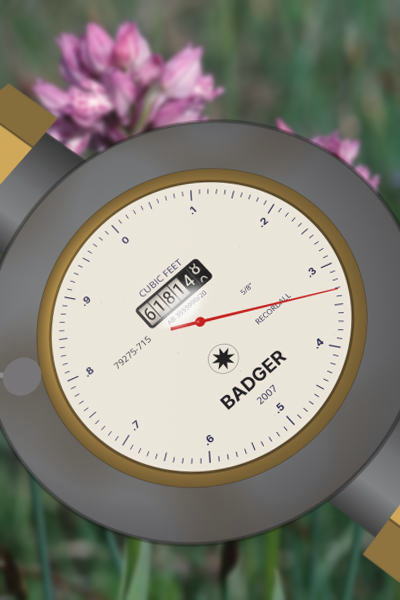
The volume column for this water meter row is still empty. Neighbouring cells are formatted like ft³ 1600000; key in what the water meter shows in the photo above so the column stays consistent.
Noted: ft³ 618148.33
